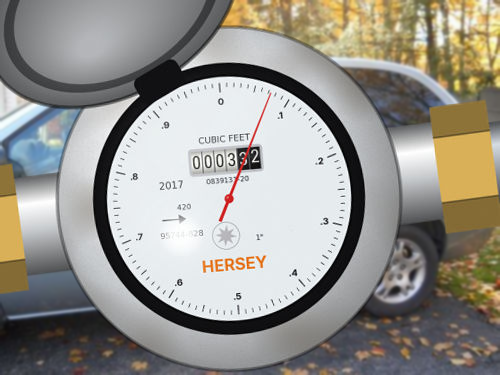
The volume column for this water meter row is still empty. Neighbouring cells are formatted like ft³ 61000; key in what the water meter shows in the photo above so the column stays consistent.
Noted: ft³ 332.07
